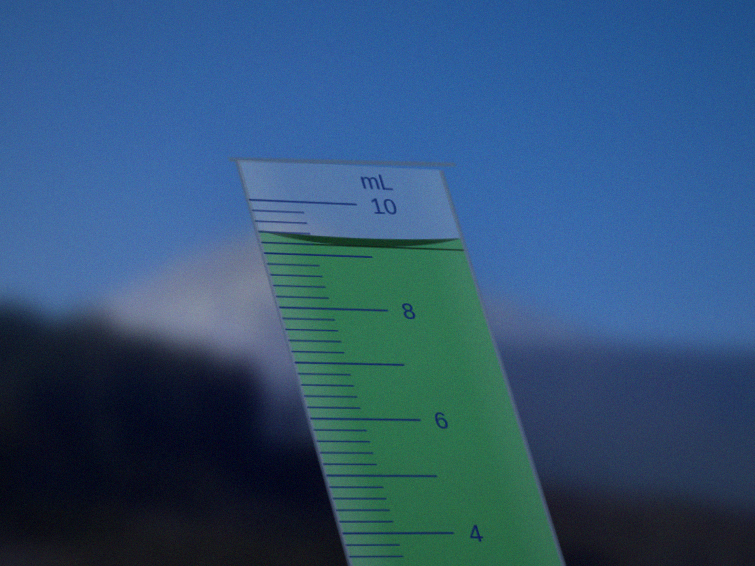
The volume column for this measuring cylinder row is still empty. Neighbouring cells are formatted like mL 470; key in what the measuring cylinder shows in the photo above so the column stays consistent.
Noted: mL 9.2
